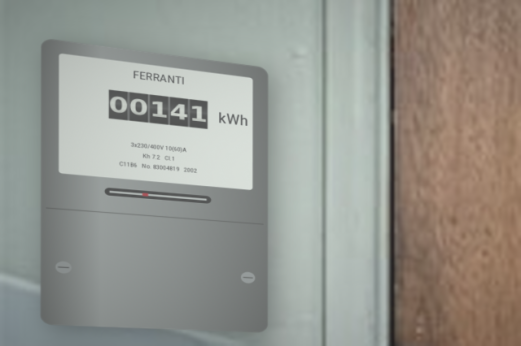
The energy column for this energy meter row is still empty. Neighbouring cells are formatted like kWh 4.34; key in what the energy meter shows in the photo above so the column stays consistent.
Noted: kWh 141
